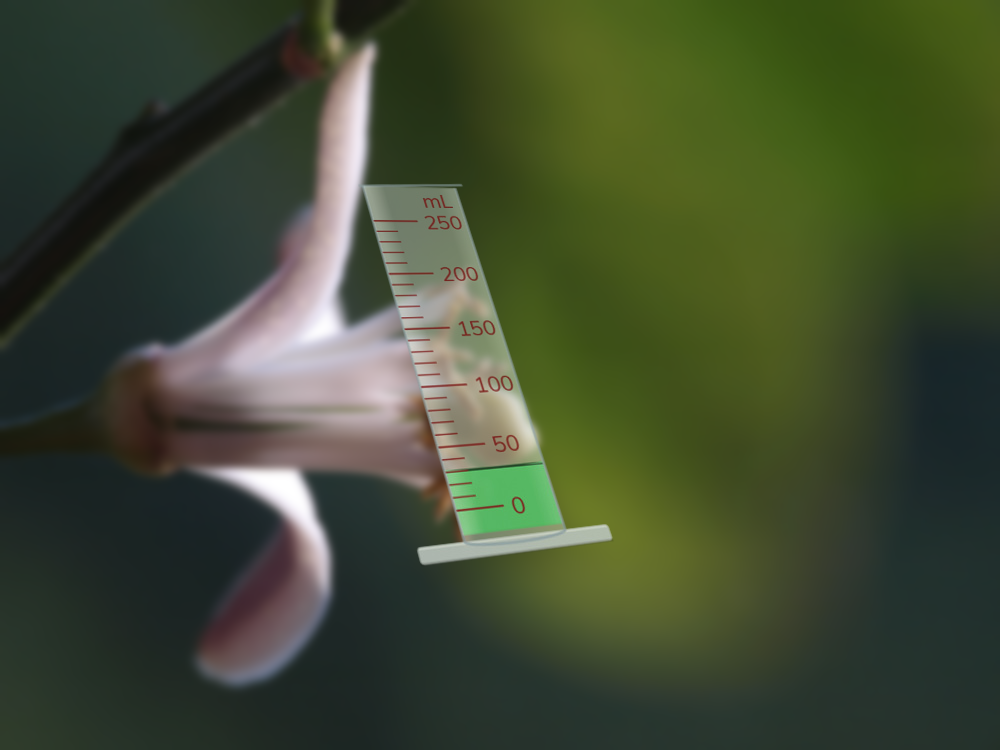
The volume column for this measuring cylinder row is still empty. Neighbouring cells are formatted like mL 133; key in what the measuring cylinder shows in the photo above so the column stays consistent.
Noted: mL 30
